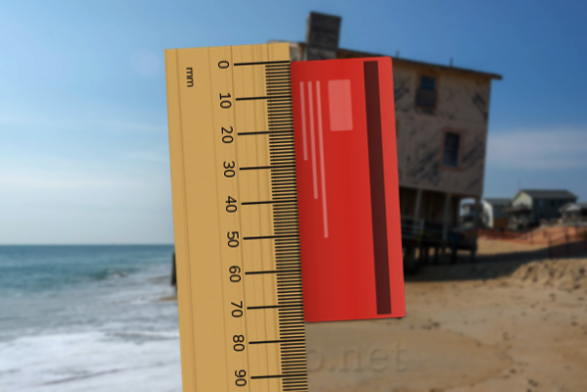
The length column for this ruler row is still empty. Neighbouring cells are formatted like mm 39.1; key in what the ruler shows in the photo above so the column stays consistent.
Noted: mm 75
